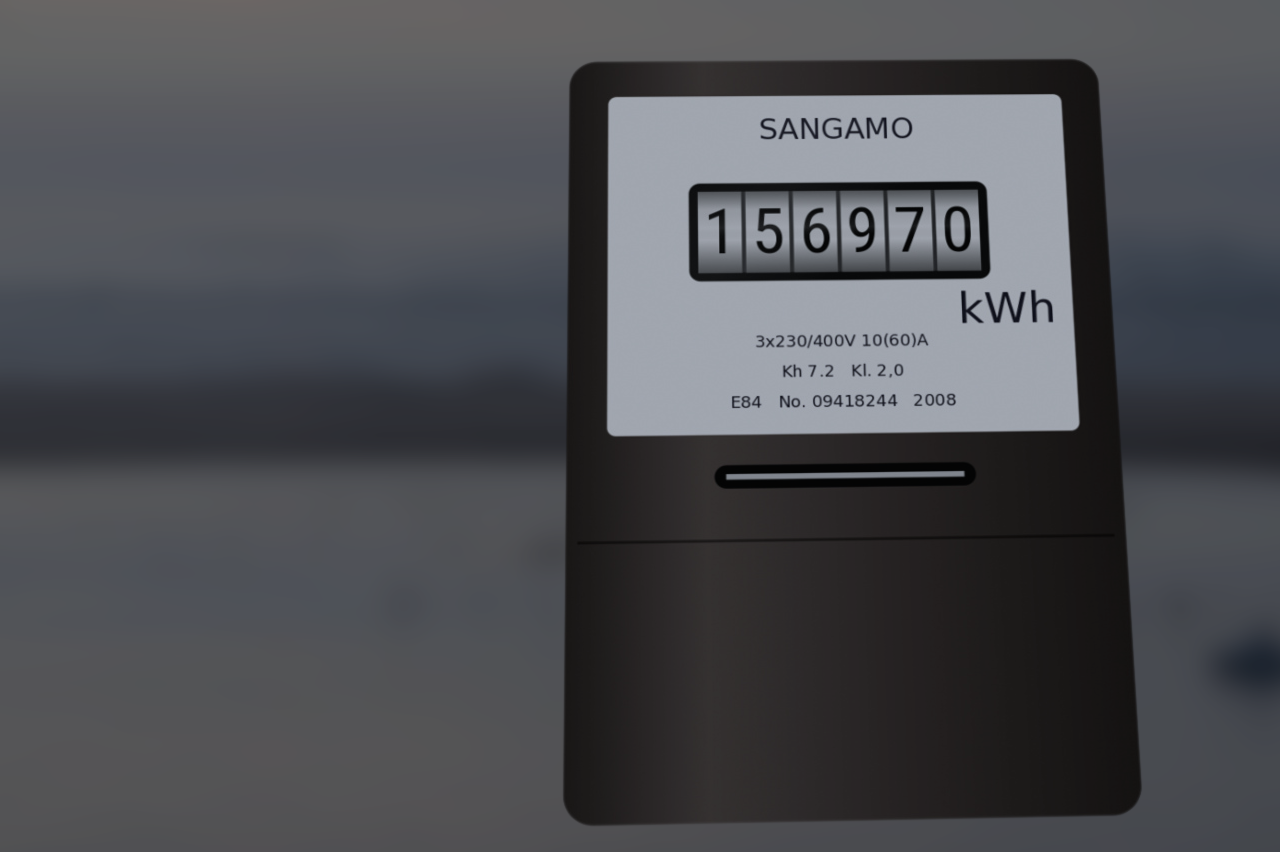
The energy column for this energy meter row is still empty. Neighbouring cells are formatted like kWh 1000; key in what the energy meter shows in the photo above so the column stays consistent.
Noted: kWh 156970
